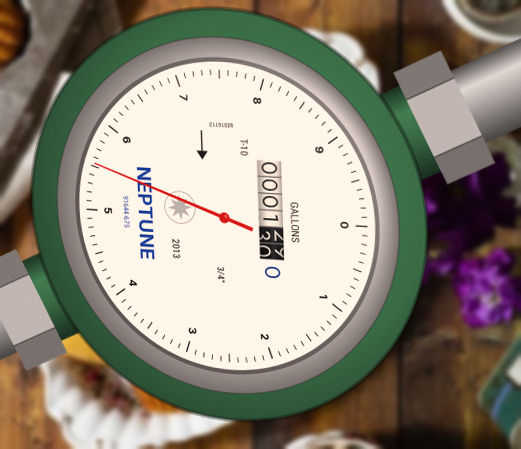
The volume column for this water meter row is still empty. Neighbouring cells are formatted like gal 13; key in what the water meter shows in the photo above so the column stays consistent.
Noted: gal 1295.5
